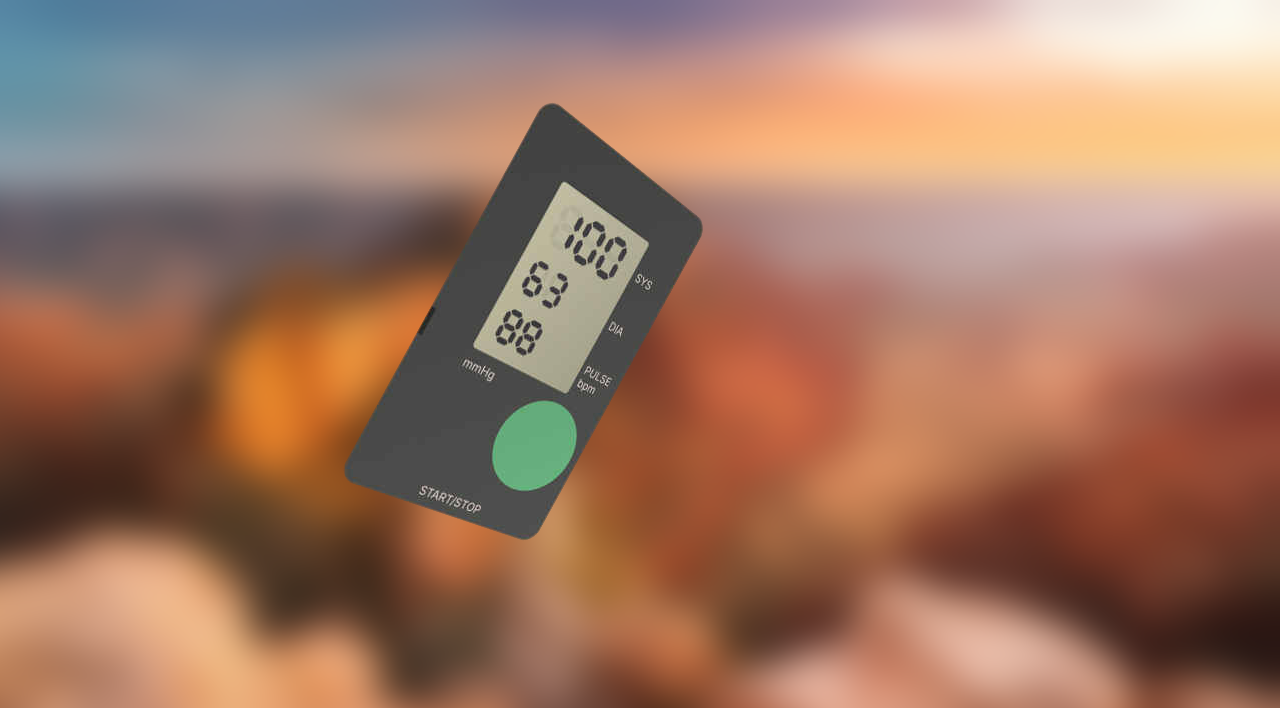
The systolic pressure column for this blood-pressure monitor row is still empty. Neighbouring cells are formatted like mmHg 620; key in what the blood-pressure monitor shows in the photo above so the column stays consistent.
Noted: mmHg 100
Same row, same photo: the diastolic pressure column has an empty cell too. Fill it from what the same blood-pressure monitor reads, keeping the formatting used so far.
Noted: mmHg 63
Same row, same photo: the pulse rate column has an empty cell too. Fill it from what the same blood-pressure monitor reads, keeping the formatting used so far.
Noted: bpm 88
